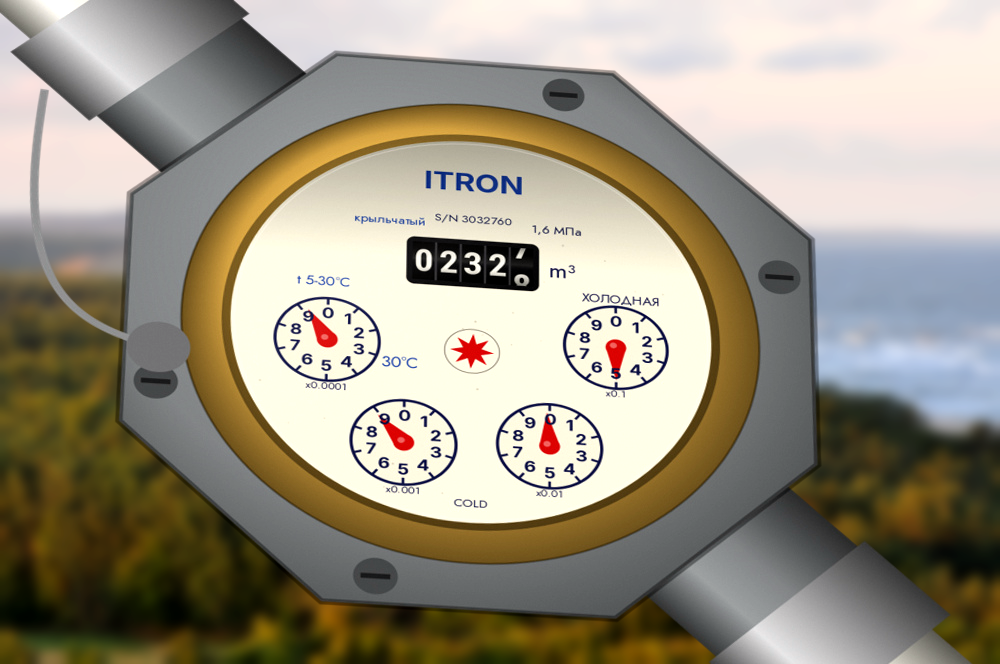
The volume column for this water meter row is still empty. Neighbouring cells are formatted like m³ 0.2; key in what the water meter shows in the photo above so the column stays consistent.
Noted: m³ 2327.4989
